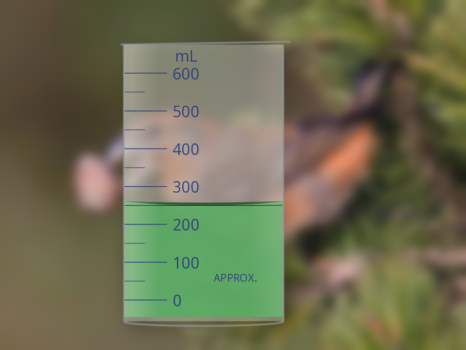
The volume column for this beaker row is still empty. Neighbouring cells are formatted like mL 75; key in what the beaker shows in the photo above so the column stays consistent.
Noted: mL 250
